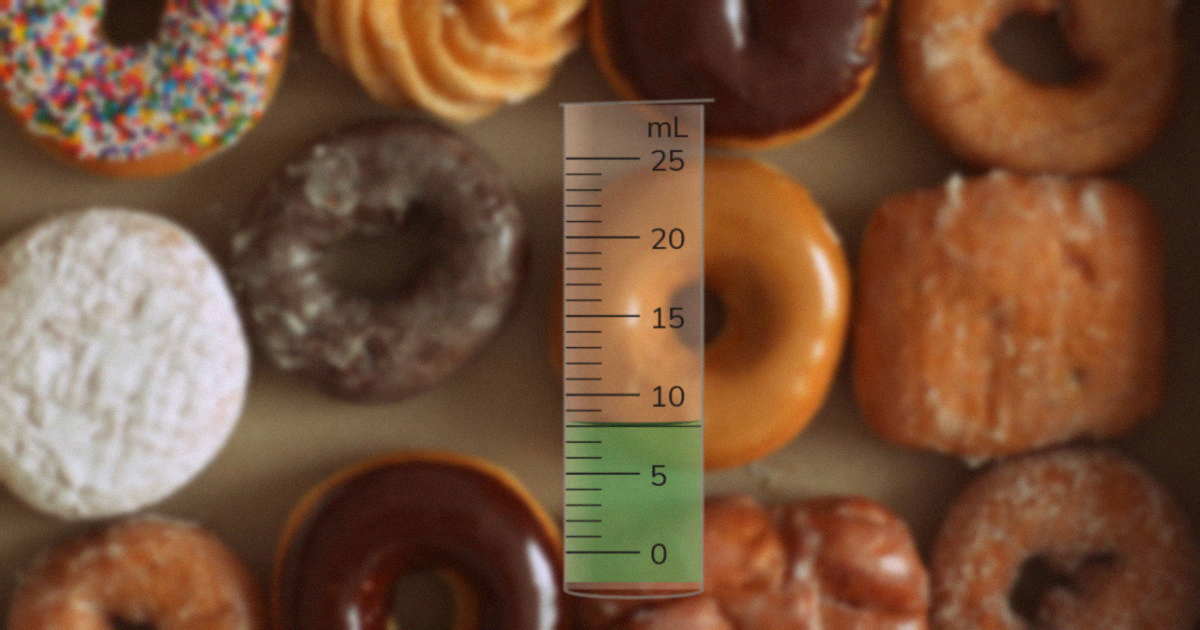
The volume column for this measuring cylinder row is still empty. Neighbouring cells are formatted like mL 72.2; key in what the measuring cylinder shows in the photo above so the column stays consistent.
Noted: mL 8
